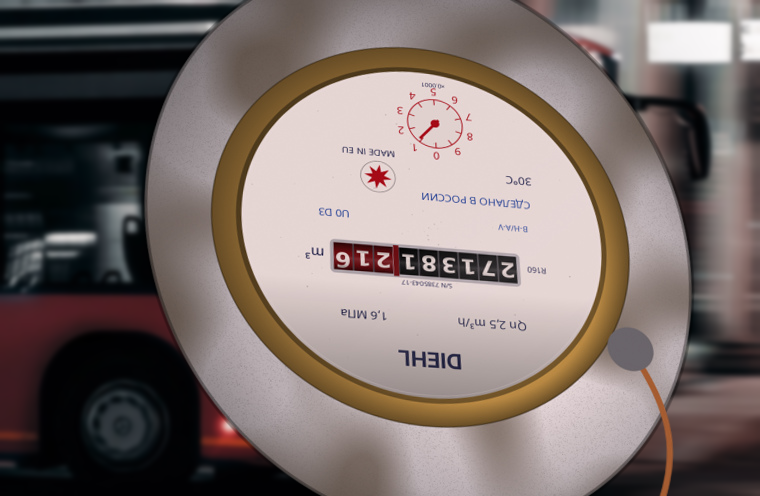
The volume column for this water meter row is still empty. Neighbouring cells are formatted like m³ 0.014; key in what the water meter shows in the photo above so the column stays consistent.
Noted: m³ 271381.2161
